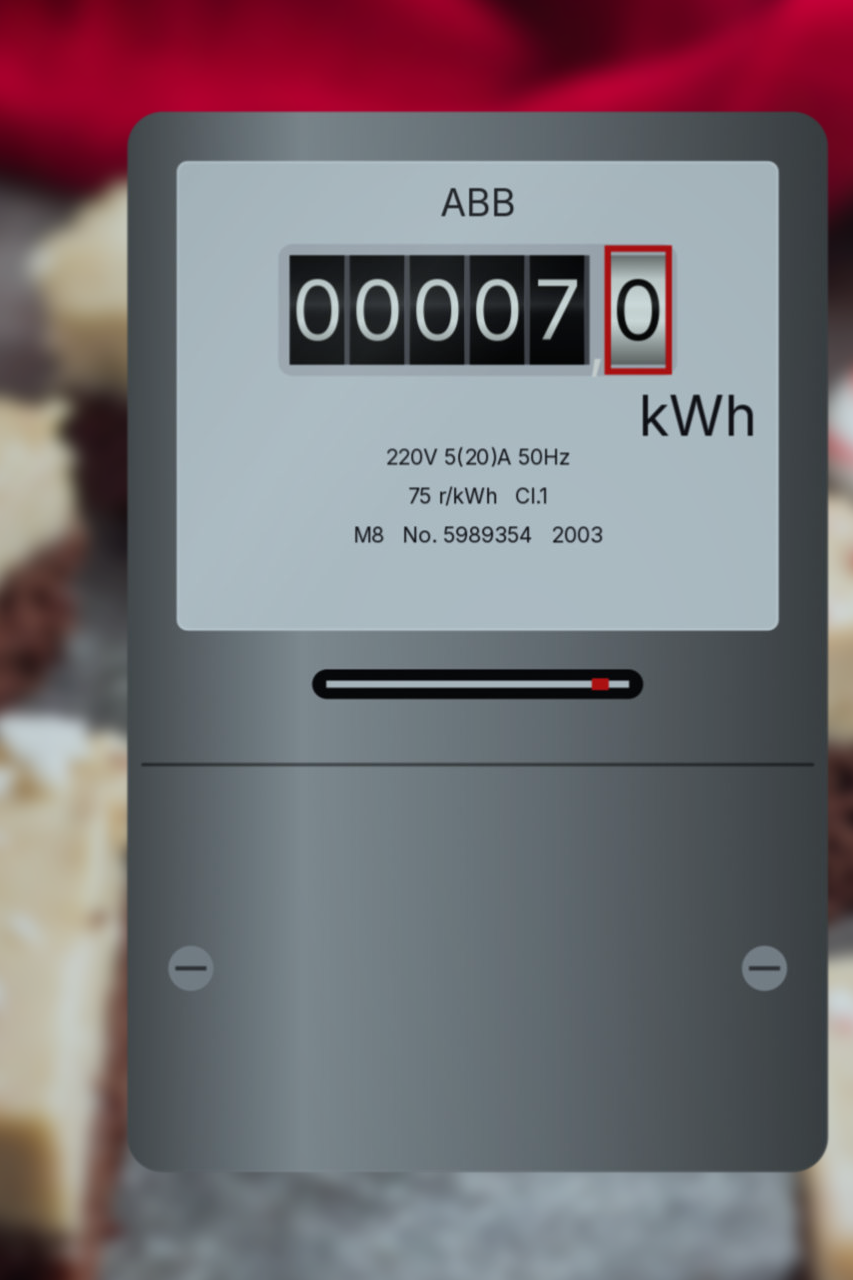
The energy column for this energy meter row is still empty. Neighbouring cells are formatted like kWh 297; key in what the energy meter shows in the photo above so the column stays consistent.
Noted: kWh 7.0
